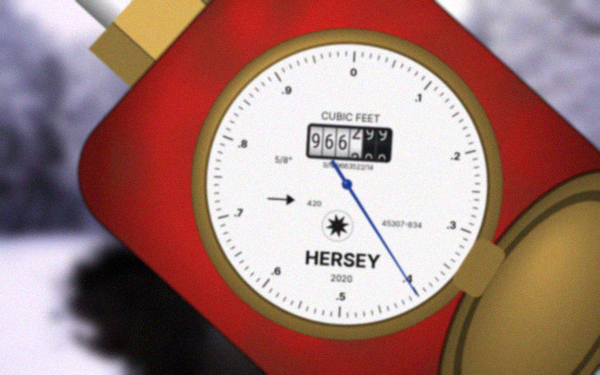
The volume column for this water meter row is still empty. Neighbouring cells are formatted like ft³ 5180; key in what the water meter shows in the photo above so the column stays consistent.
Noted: ft³ 966299.40
